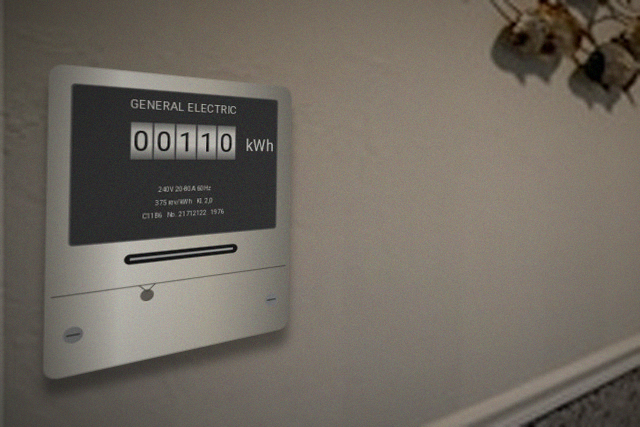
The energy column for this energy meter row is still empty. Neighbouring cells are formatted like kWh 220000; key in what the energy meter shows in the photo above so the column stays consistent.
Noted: kWh 110
